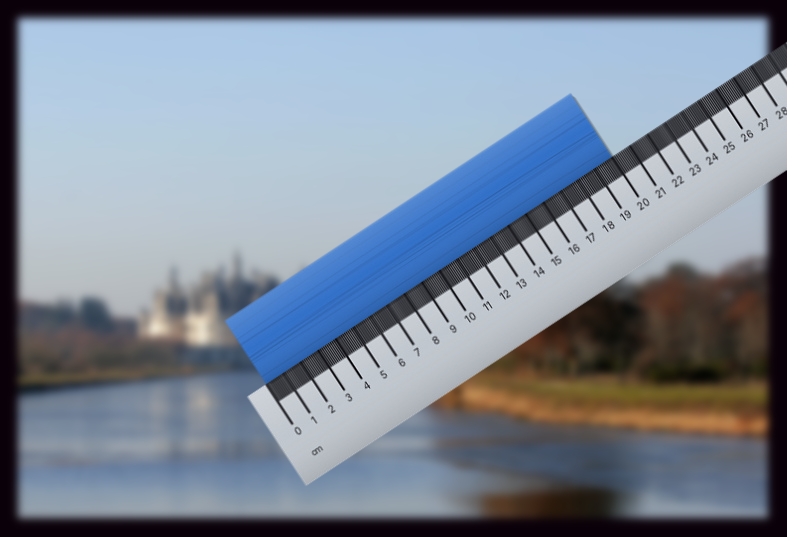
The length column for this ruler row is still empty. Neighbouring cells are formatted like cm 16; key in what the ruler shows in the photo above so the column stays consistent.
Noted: cm 20
